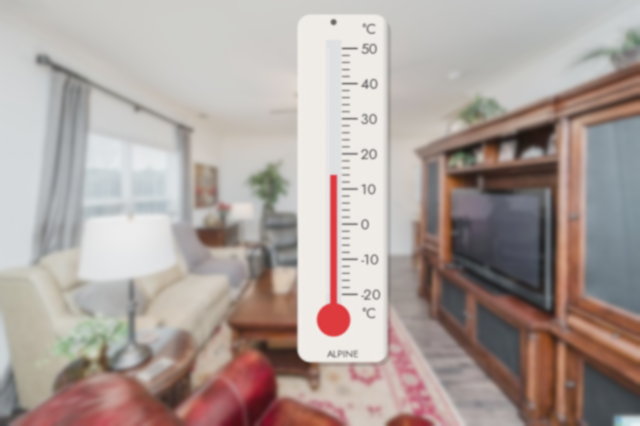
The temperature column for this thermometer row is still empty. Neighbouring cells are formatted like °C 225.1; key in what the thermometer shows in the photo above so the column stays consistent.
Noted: °C 14
